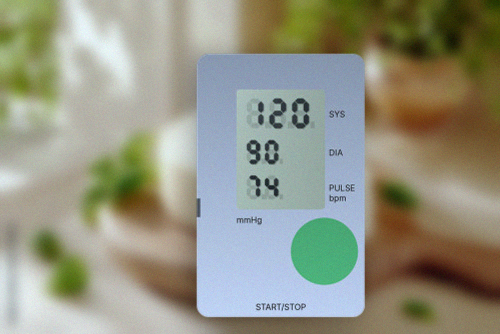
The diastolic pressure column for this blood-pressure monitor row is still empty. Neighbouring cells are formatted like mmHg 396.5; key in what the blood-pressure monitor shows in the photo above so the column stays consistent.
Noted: mmHg 90
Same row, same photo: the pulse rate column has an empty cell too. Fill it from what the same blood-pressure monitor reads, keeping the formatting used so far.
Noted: bpm 74
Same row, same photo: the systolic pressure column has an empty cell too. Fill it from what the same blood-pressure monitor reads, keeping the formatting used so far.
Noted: mmHg 120
